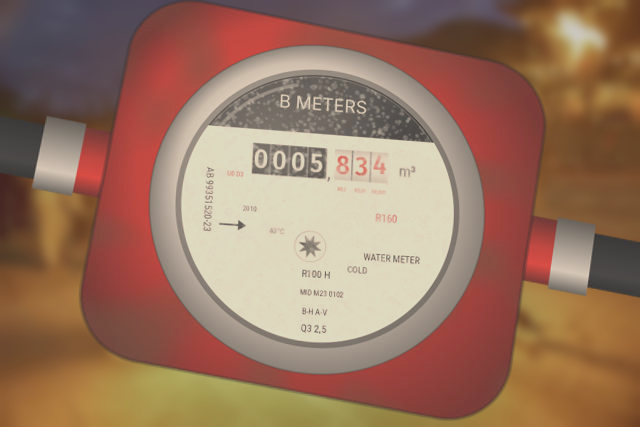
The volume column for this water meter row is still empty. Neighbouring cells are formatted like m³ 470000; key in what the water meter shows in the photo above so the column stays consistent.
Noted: m³ 5.834
